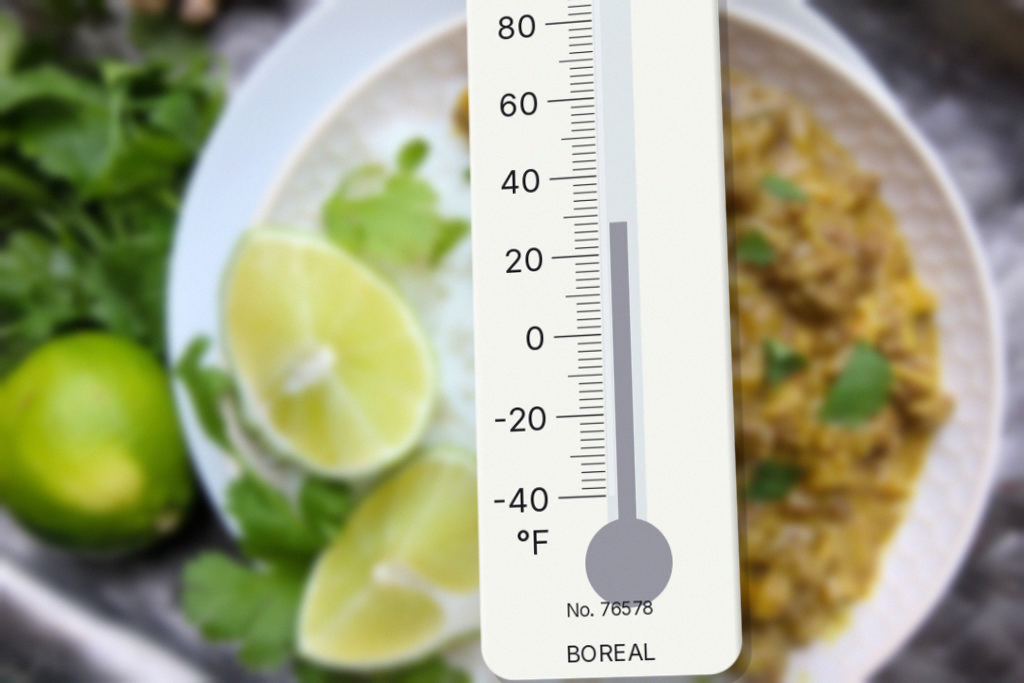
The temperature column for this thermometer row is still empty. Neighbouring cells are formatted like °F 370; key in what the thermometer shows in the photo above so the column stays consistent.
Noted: °F 28
